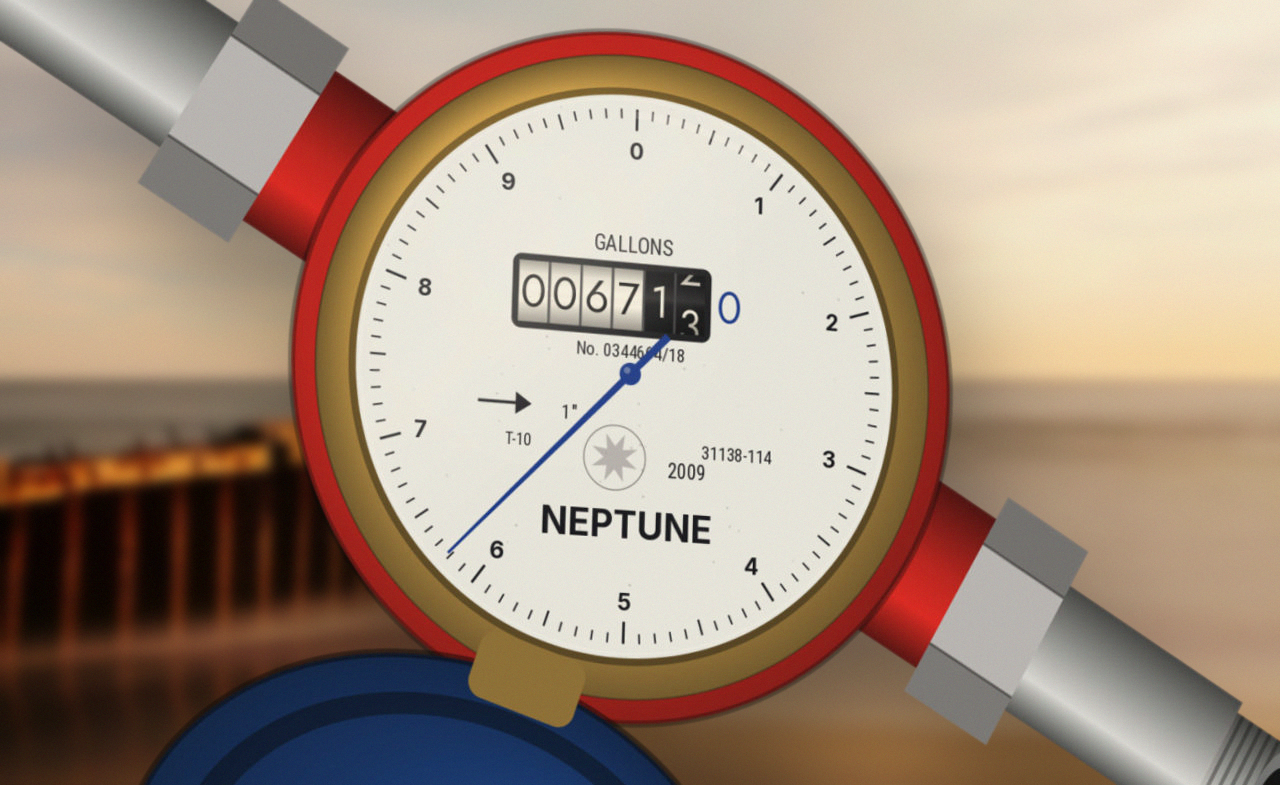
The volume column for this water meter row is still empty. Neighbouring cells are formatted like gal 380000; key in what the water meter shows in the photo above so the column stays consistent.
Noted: gal 67126.2
